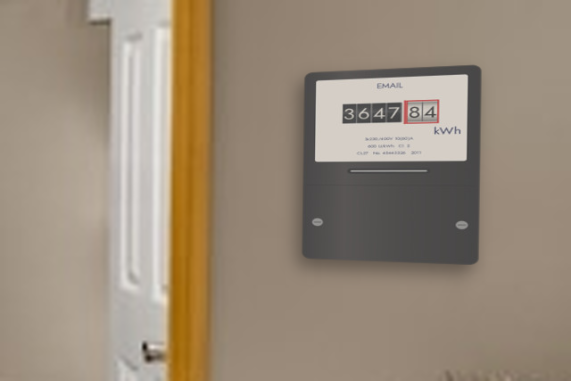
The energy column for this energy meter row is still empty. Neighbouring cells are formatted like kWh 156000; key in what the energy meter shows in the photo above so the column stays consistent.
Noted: kWh 3647.84
